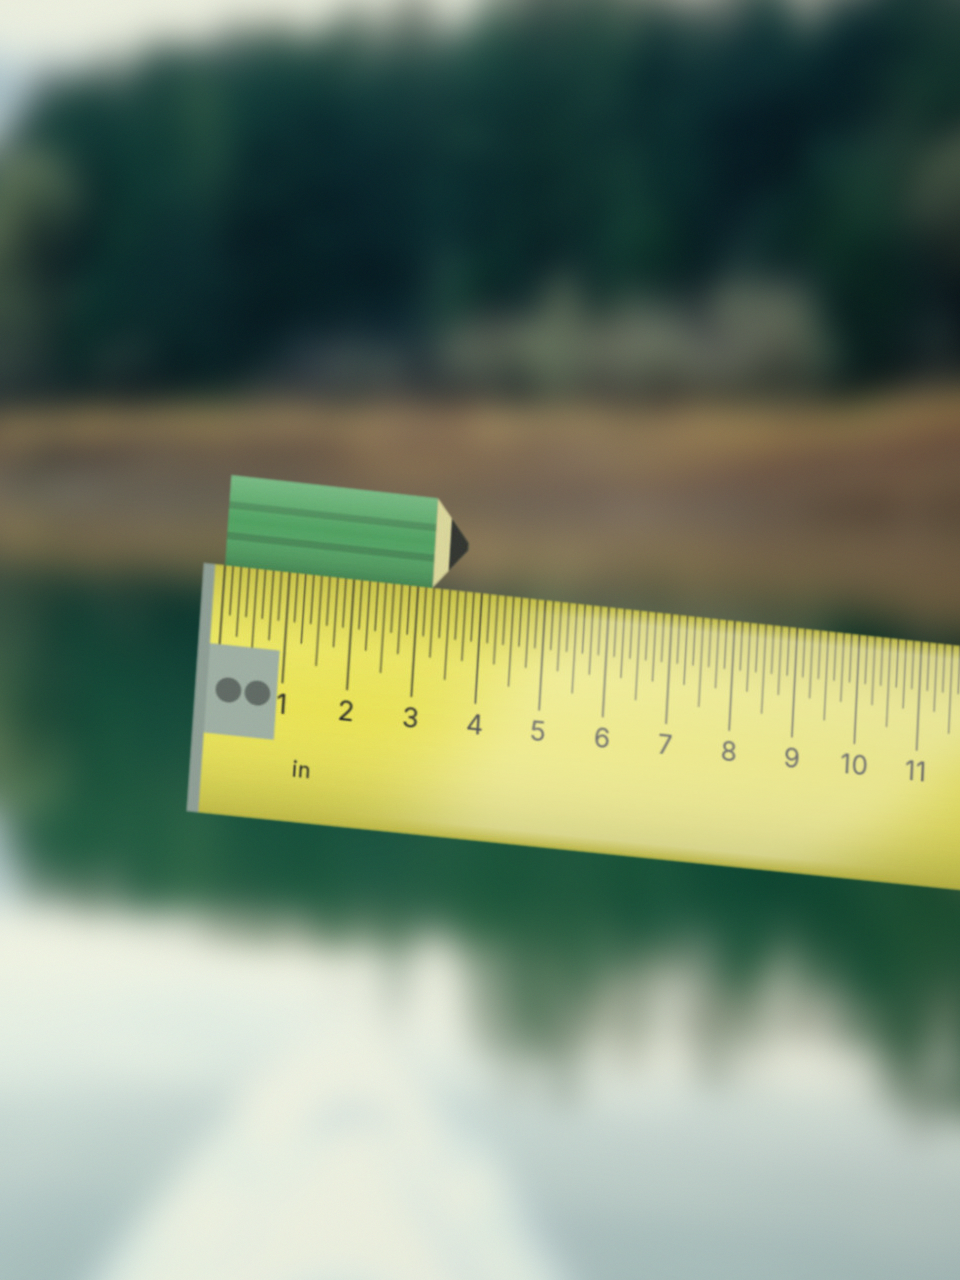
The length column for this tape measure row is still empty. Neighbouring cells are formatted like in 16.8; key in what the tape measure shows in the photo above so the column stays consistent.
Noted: in 3.75
